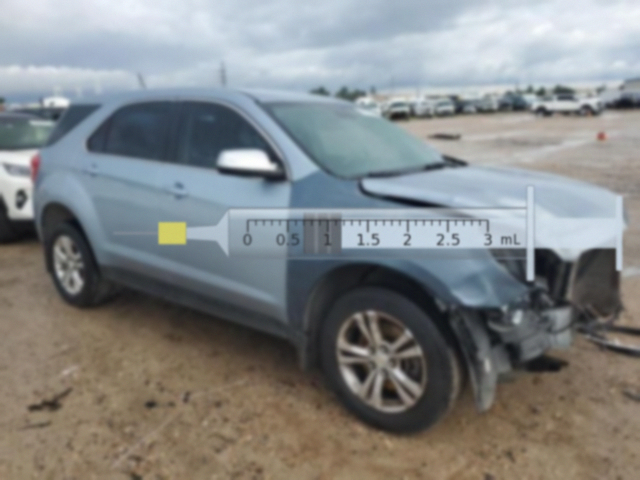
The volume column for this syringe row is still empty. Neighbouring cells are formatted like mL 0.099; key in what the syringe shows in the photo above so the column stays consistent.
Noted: mL 0.7
